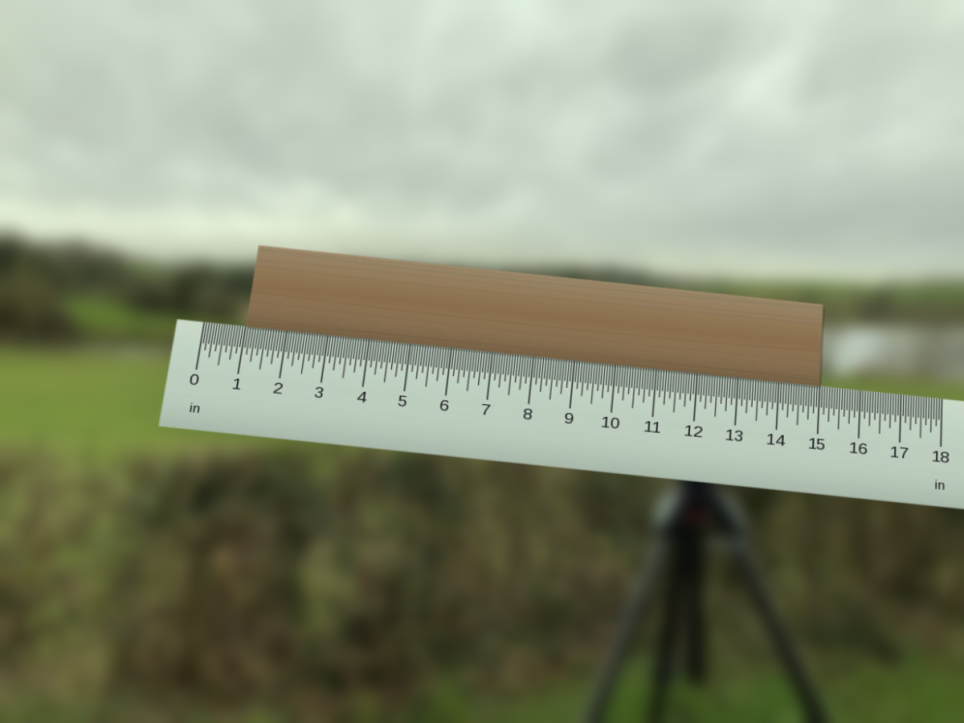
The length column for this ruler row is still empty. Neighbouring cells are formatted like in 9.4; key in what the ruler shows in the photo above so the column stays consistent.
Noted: in 14
